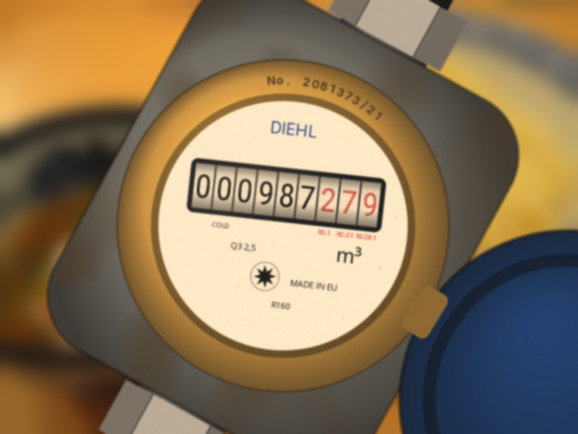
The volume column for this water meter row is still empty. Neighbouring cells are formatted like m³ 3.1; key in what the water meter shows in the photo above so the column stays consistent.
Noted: m³ 987.279
